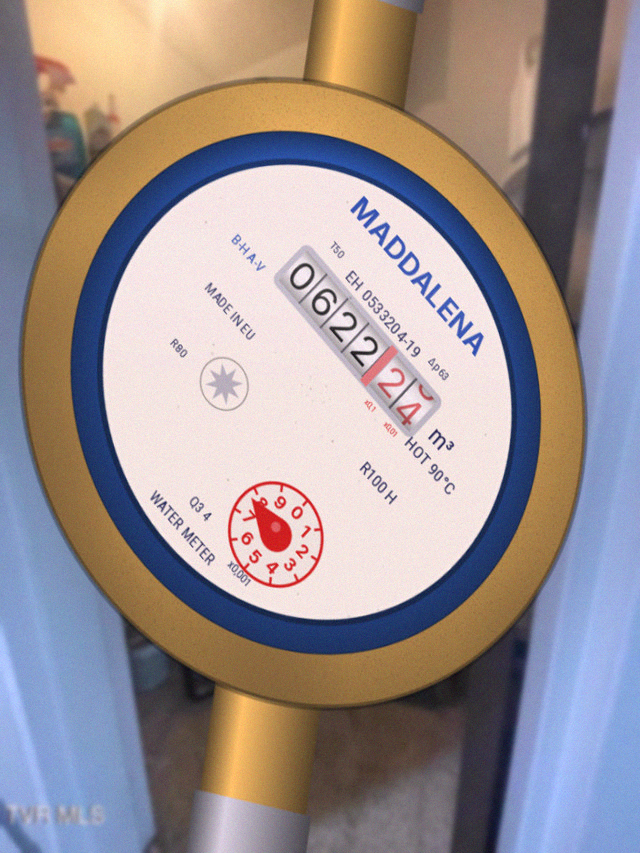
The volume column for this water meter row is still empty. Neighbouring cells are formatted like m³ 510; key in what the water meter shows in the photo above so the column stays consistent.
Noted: m³ 622.237
